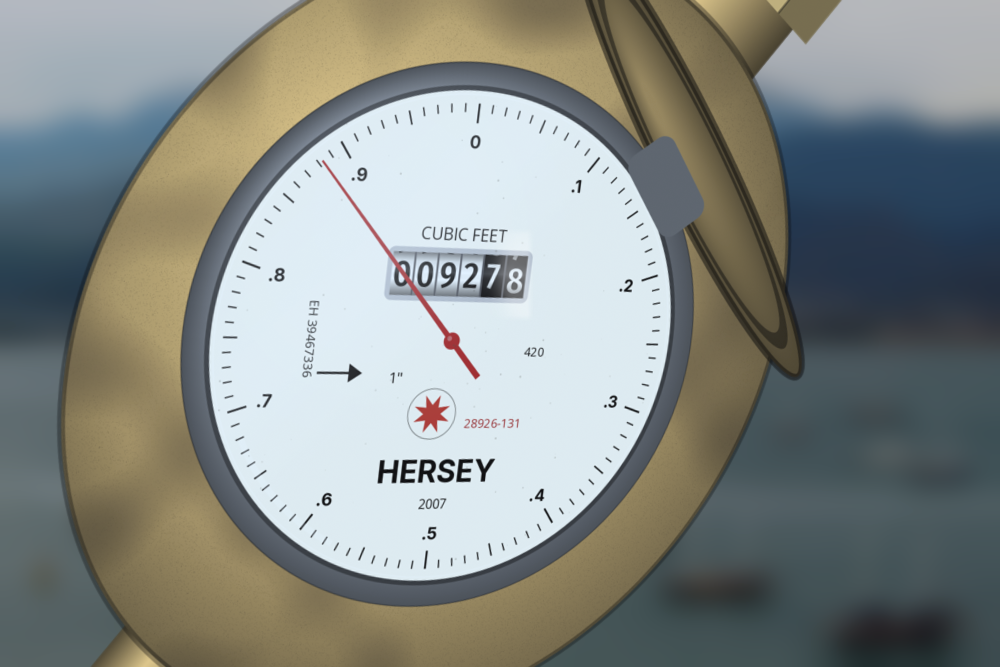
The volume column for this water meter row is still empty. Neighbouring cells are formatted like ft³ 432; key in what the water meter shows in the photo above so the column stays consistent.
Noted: ft³ 9277.88
